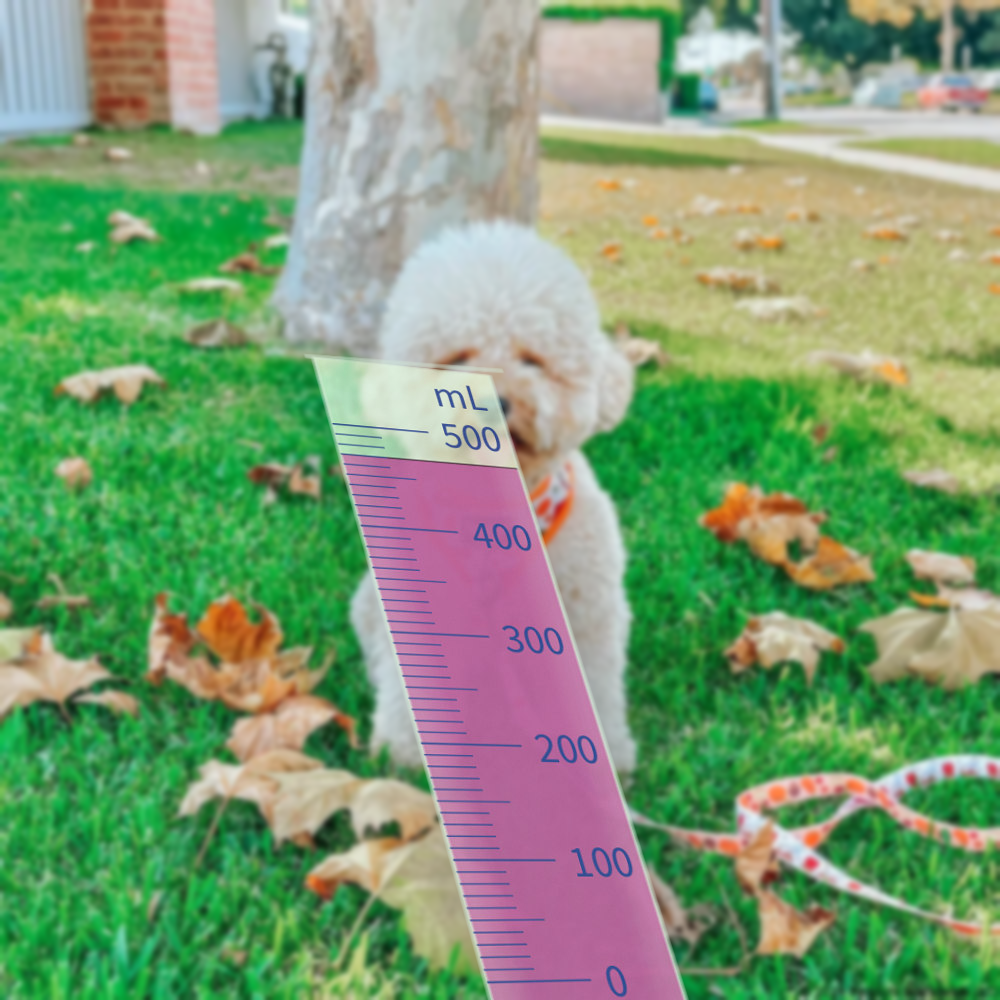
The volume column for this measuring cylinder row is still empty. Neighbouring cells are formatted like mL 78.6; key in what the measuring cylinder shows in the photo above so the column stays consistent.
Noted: mL 470
